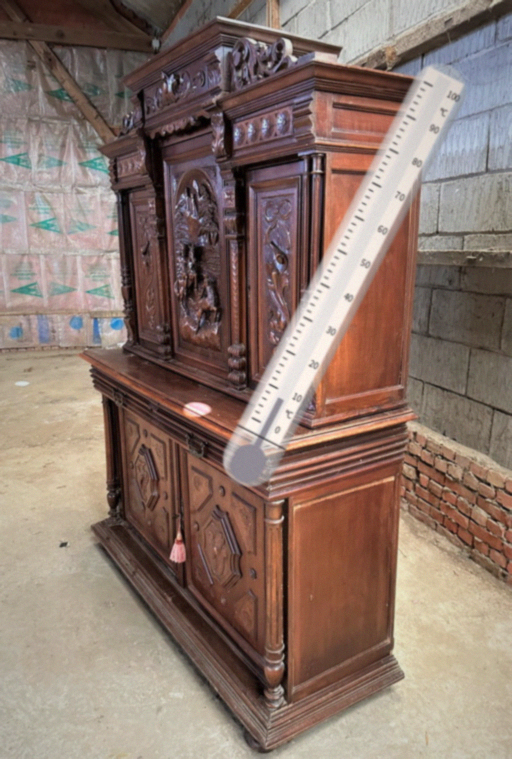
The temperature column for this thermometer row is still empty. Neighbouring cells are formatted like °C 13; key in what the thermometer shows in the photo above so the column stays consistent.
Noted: °C 8
